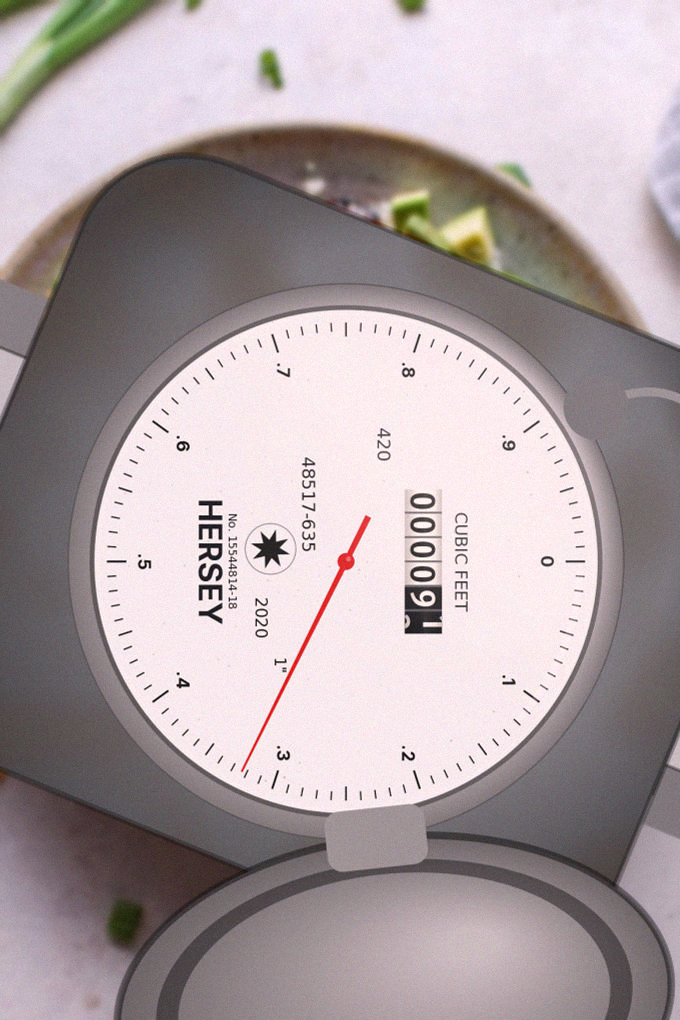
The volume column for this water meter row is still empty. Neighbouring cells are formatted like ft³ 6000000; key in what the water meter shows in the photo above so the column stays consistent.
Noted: ft³ 91.32
